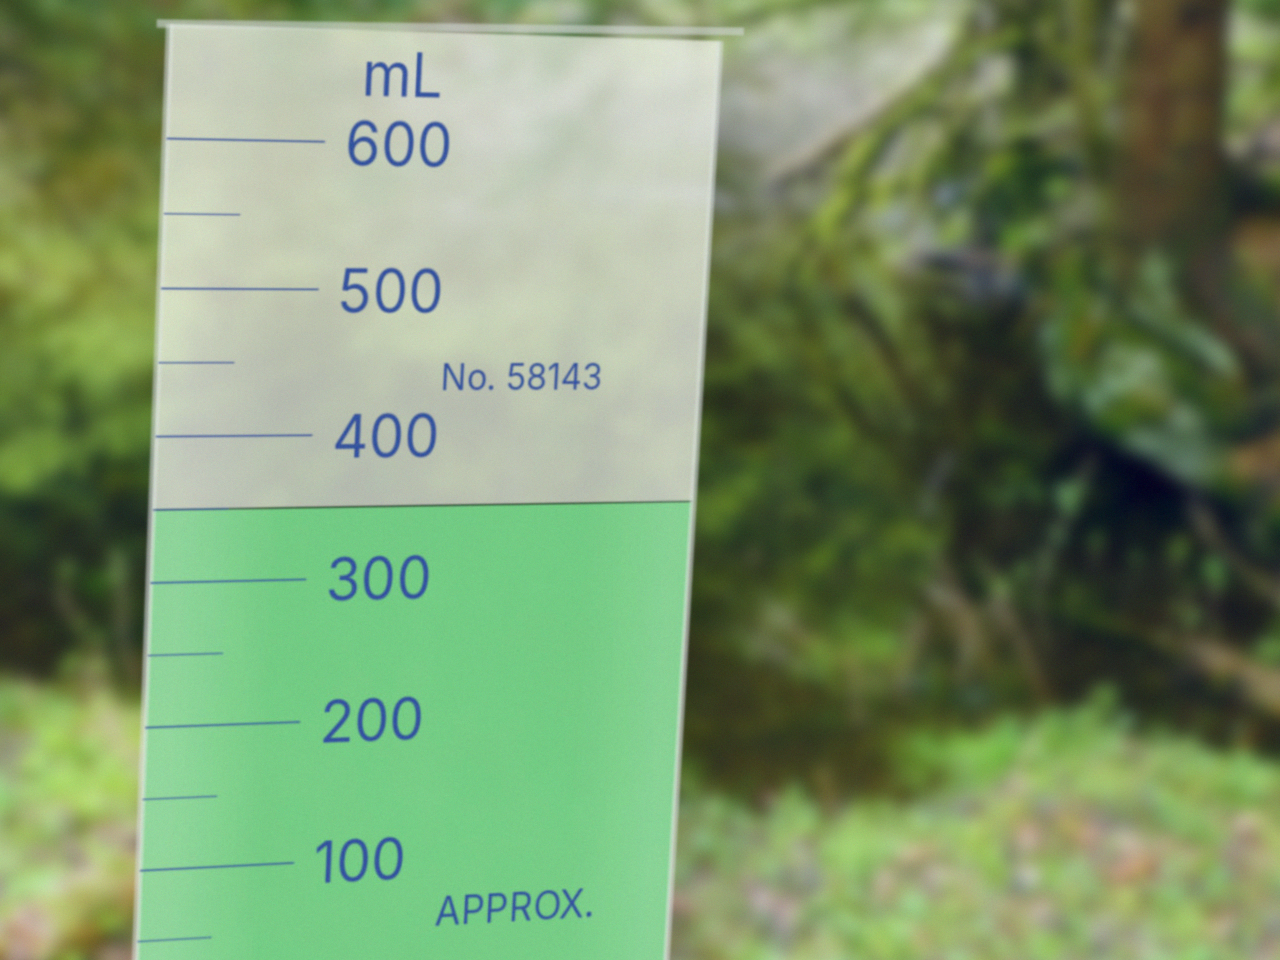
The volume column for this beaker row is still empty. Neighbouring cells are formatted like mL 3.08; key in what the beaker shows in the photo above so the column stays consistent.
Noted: mL 350
